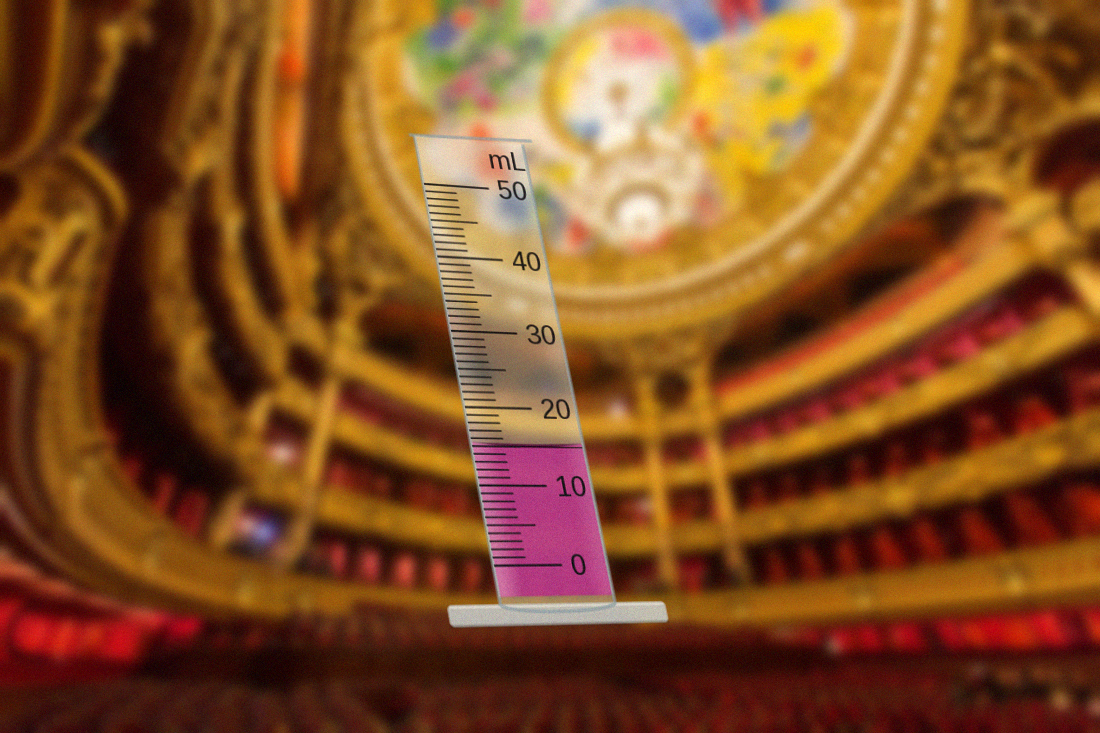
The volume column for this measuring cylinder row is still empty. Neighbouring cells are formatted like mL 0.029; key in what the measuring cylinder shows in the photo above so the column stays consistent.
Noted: mL 15
